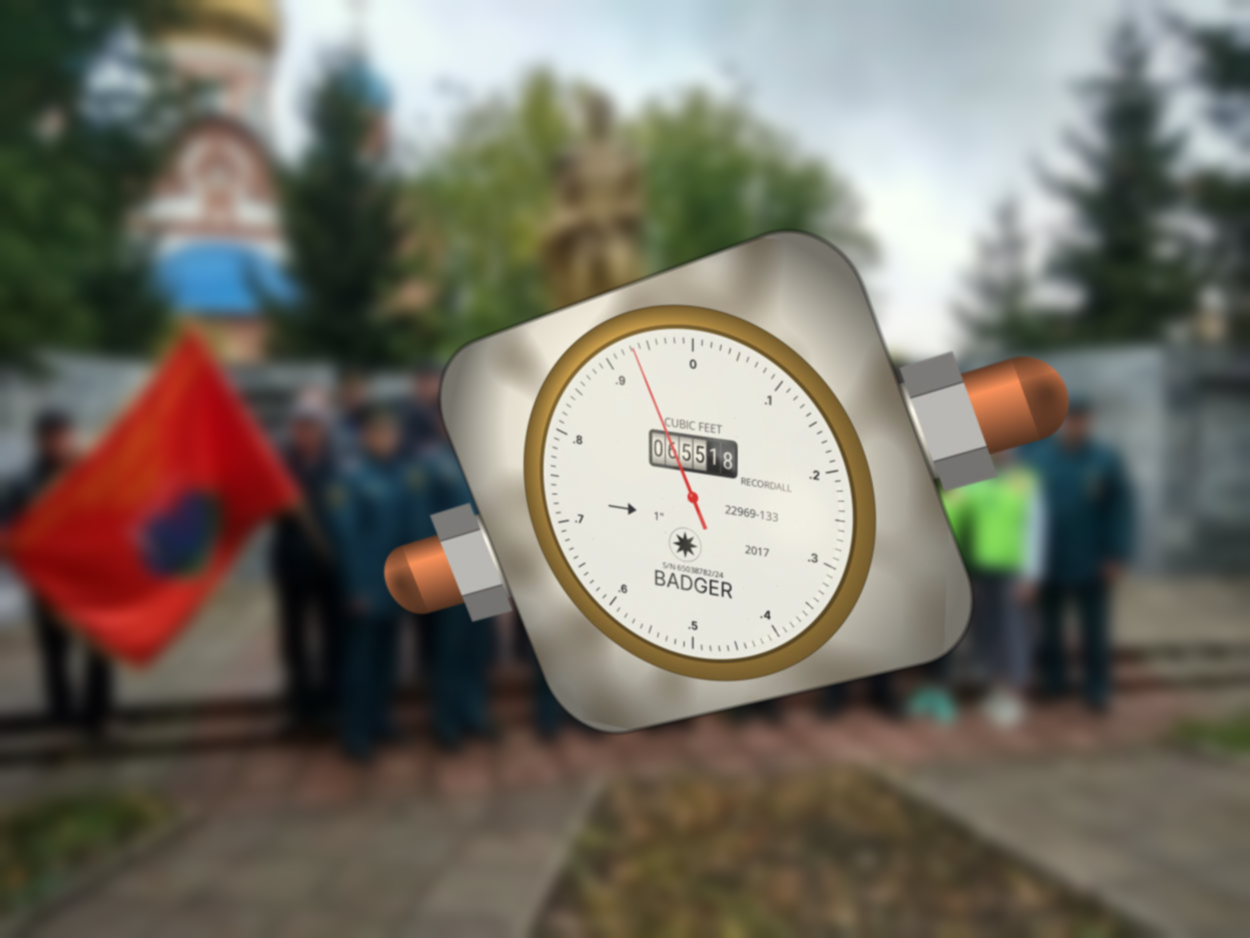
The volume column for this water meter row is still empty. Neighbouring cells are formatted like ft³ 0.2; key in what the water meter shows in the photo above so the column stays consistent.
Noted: ft³ 65517.93
